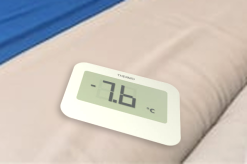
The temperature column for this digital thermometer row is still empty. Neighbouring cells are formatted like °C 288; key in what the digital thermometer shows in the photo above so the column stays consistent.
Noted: °C -7.6
